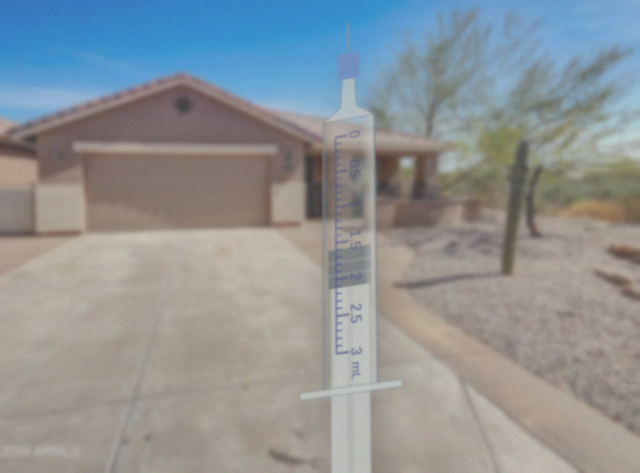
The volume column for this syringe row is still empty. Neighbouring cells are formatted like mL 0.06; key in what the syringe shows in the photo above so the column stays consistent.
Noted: mL 1.6
